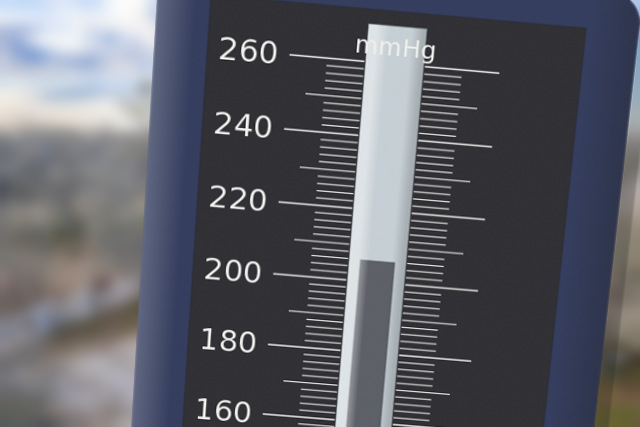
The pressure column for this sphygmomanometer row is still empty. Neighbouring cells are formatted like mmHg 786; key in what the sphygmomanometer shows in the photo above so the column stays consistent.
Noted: mmHg 206
